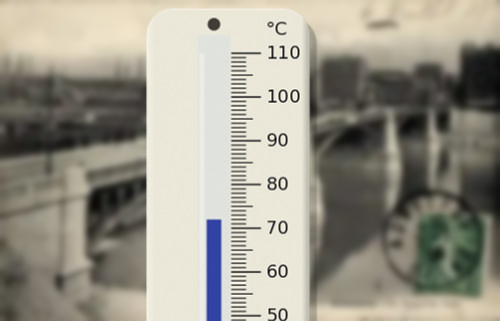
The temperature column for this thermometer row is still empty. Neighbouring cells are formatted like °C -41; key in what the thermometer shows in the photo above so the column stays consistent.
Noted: °C 72
